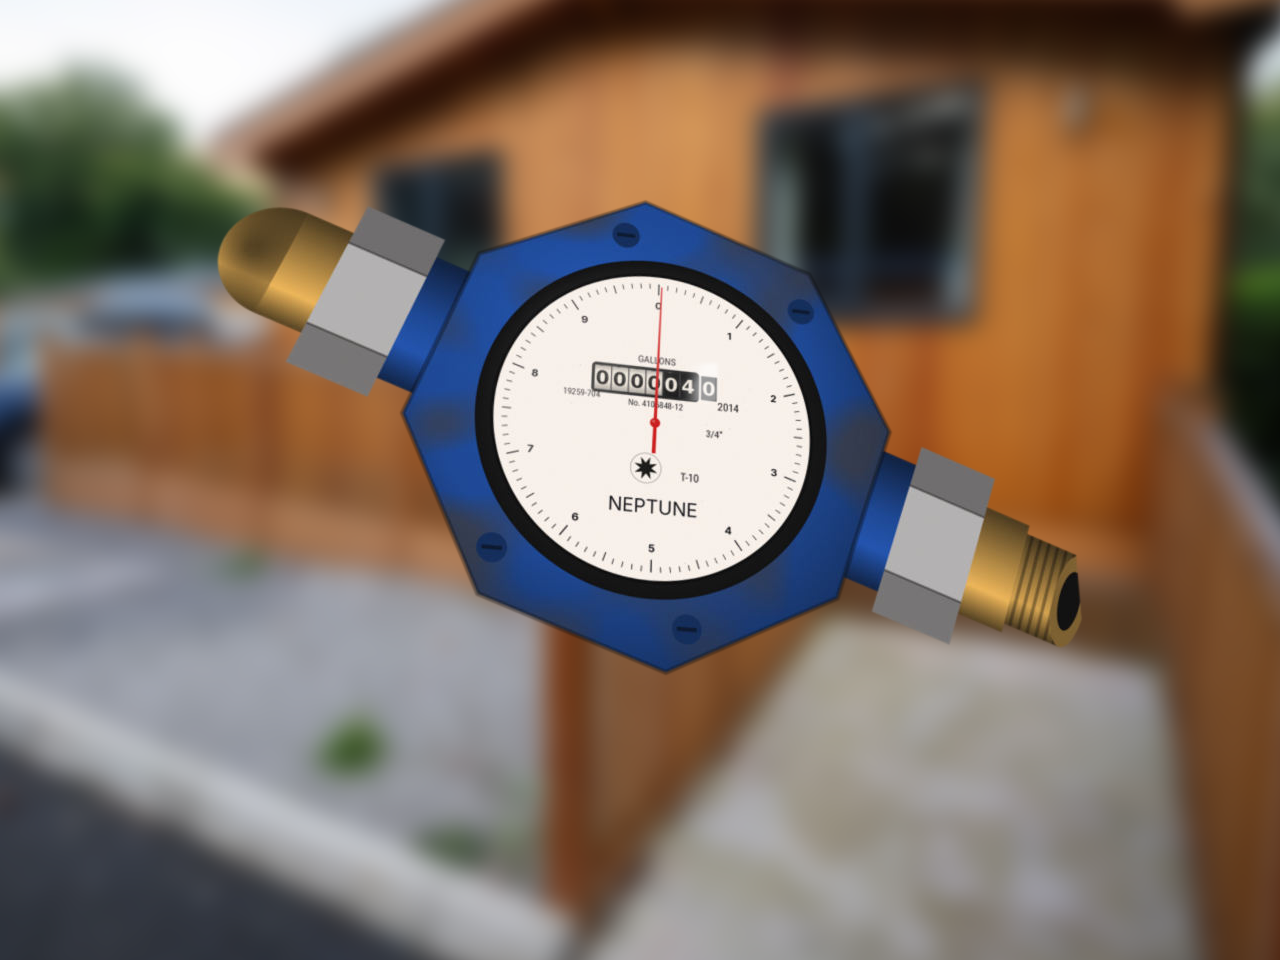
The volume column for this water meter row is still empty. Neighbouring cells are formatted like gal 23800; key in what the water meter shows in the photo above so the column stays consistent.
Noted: gal 40.0
